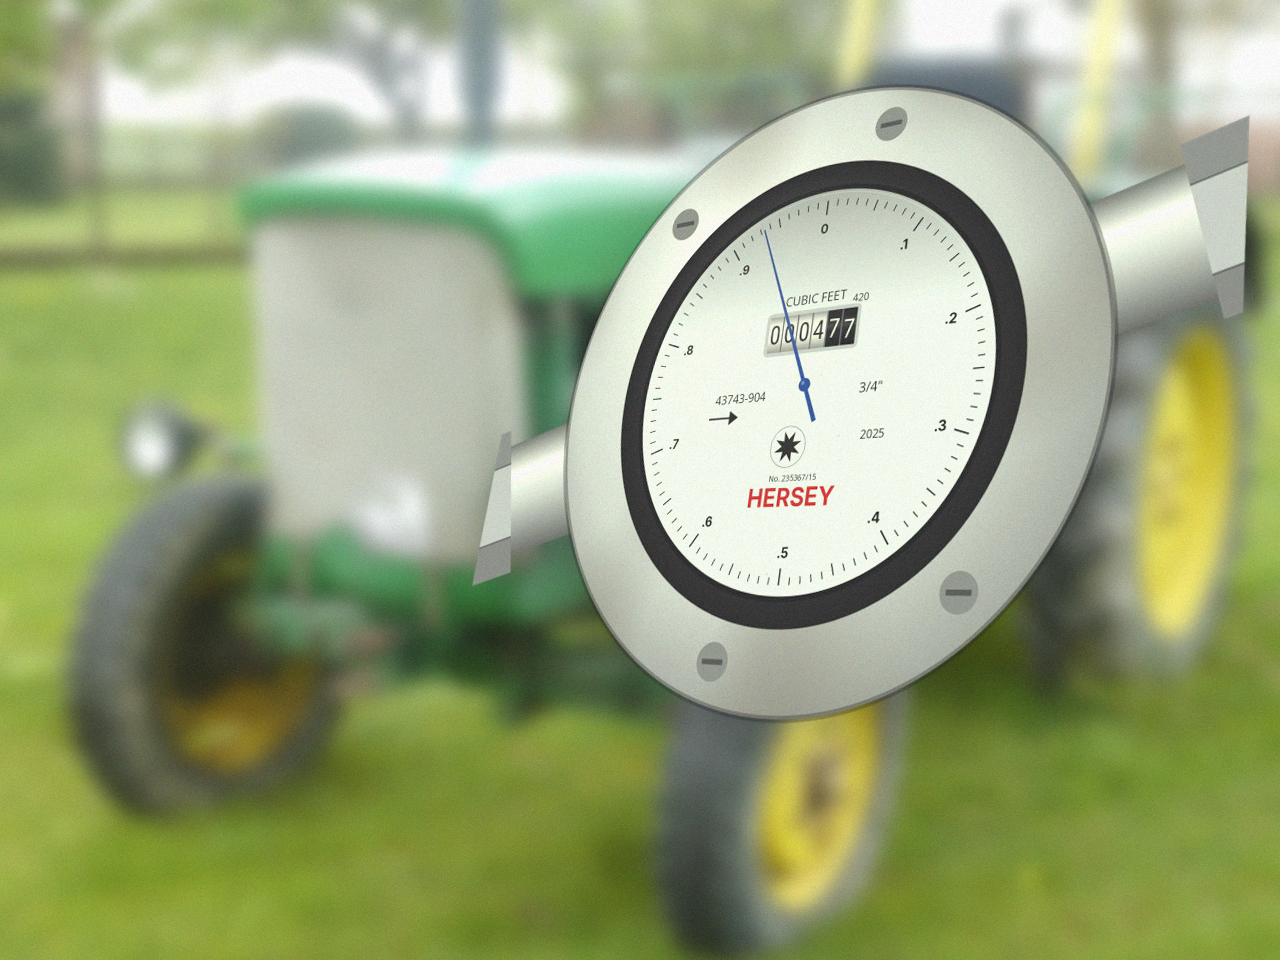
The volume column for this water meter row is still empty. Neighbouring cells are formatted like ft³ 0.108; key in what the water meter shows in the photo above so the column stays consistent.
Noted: ft³ 476.93
